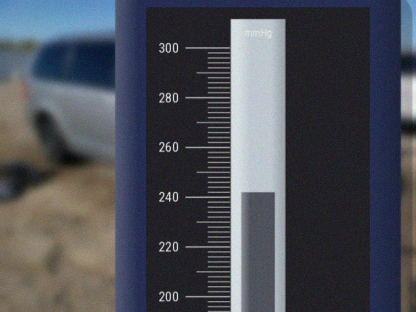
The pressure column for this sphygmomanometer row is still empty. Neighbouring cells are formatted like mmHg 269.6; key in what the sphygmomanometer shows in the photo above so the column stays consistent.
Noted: mmHg 242
